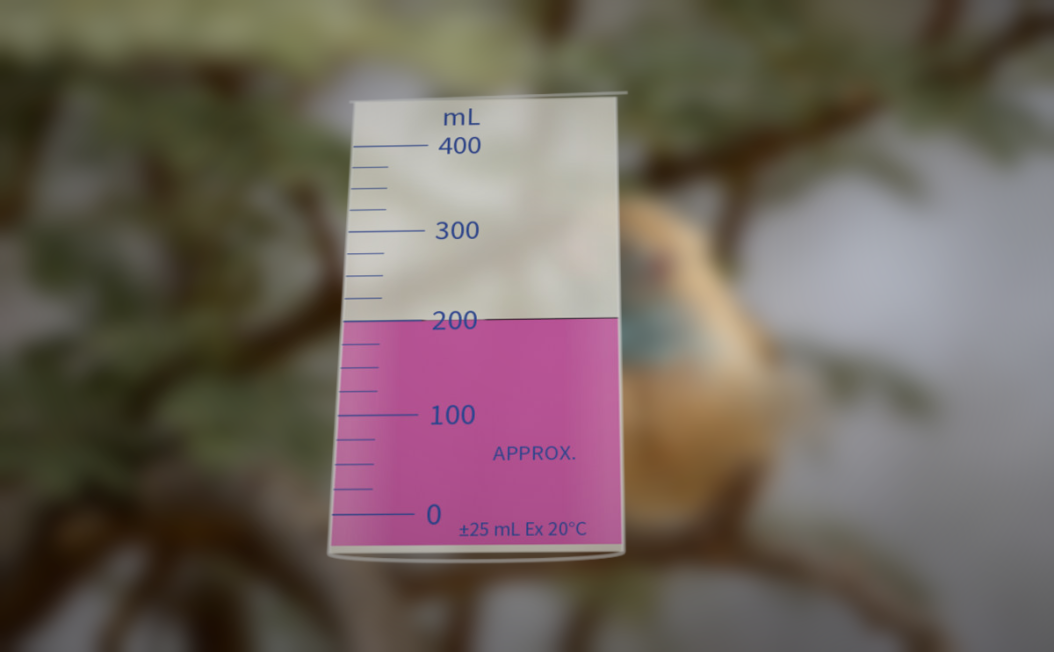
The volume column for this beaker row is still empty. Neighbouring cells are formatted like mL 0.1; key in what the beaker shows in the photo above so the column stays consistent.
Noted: mL 200
